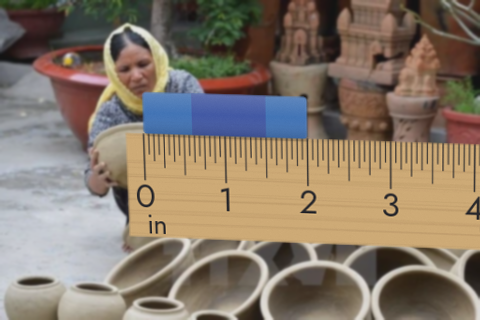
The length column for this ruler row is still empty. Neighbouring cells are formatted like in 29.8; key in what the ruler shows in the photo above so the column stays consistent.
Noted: in 2
